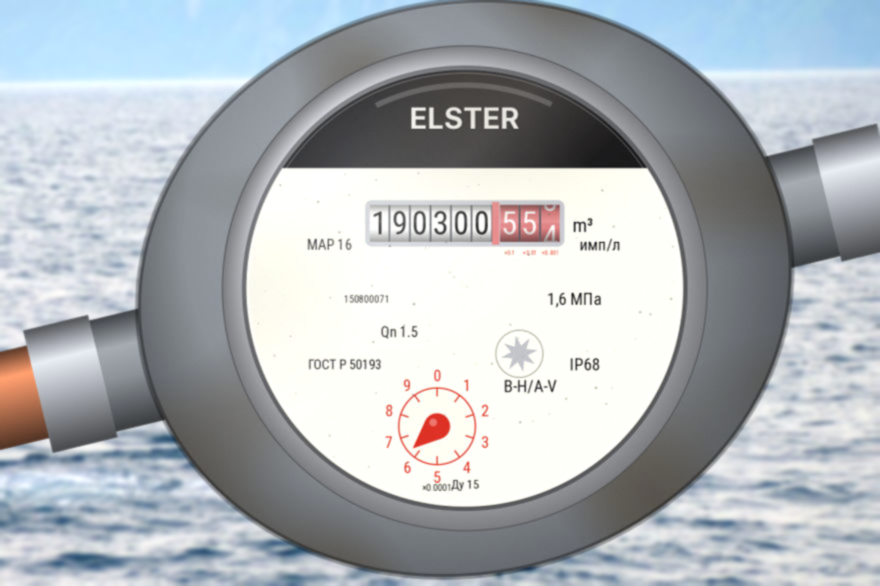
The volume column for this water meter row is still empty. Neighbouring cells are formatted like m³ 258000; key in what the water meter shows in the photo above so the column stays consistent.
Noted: m³ 190300.5536
